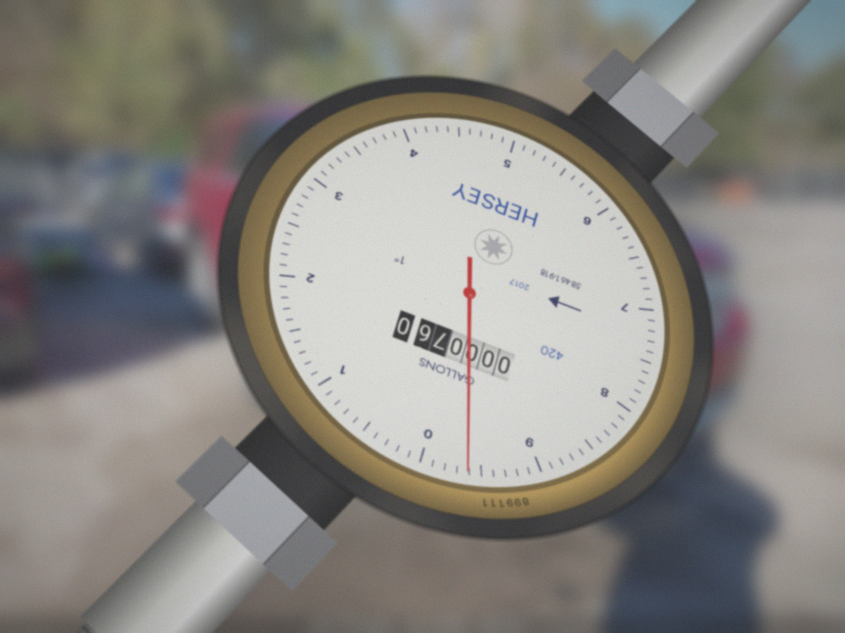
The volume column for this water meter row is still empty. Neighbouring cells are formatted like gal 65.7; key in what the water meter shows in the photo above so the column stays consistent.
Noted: gal 759.6
